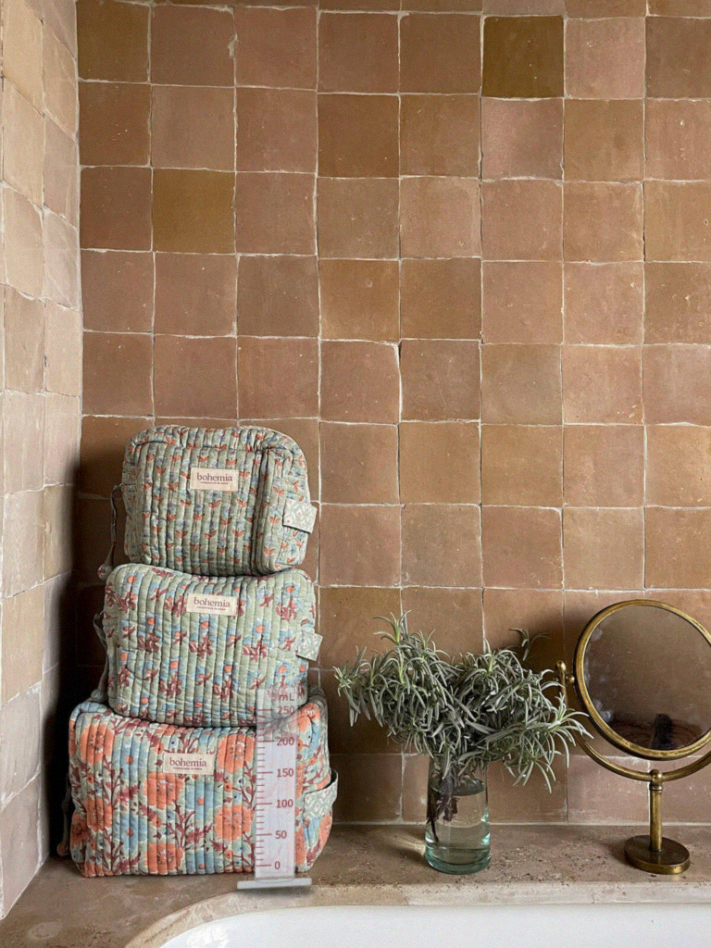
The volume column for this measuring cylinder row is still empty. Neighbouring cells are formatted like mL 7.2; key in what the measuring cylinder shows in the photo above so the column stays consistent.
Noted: mL 200
